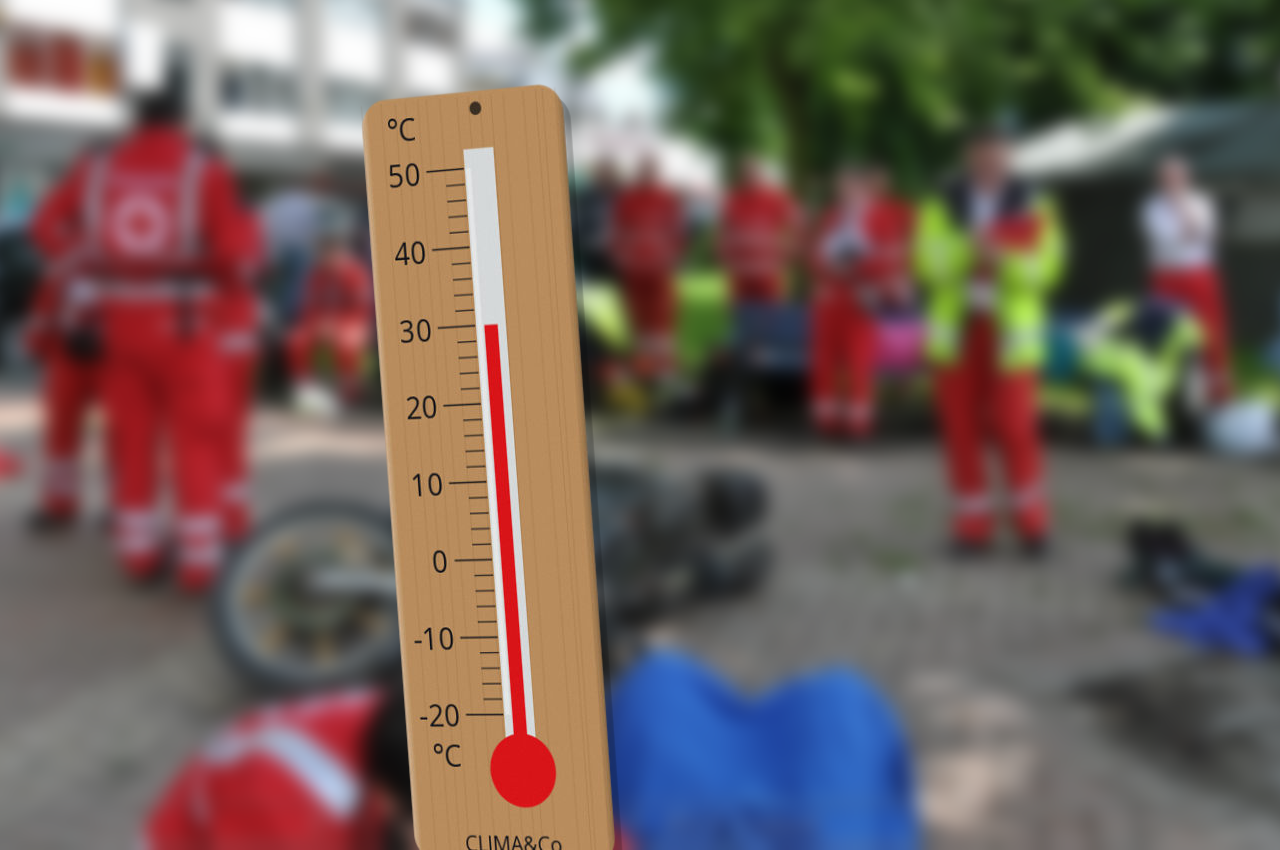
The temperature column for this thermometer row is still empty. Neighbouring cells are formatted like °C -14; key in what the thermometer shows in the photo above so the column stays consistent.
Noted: °C 30
